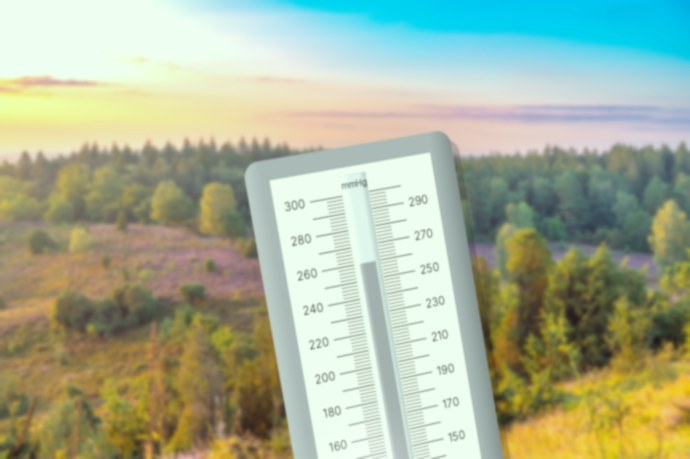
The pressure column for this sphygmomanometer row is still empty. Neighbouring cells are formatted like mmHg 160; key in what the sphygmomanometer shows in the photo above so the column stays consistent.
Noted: mmHg 260
